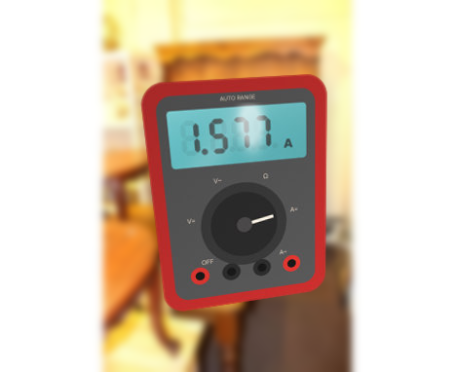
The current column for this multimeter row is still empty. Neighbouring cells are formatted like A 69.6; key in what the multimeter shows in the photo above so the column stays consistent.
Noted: A 1.577
